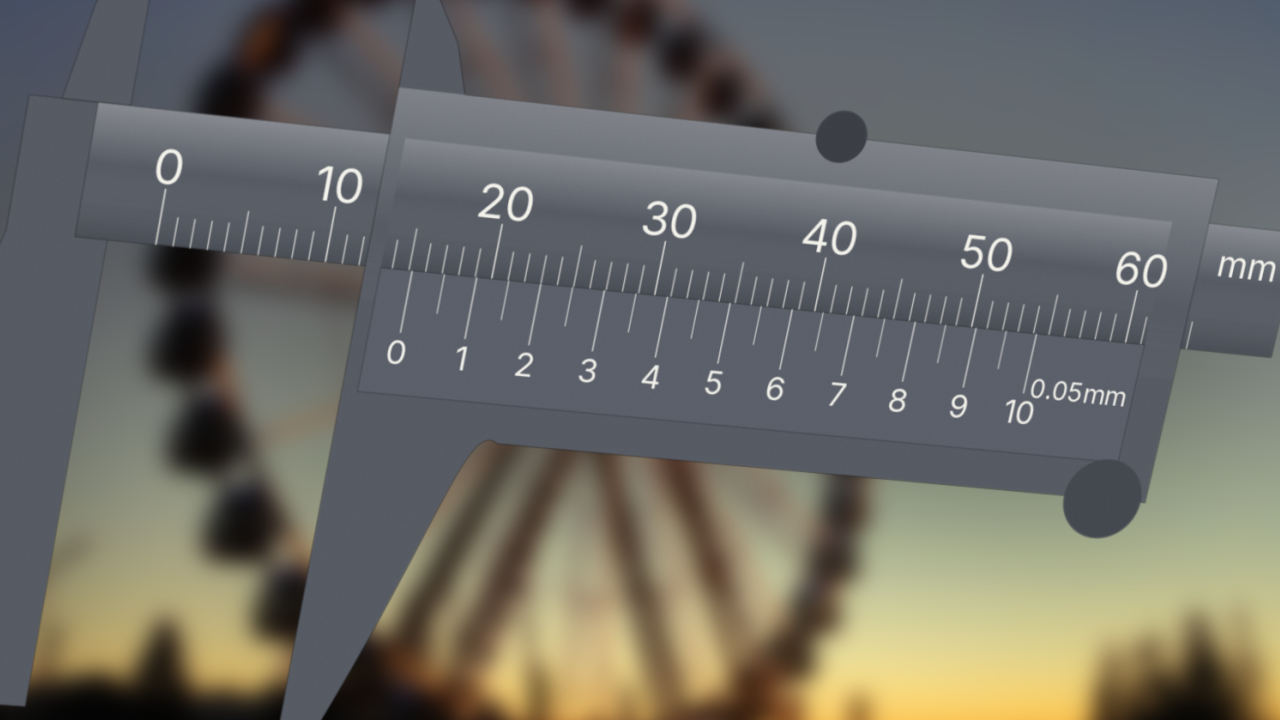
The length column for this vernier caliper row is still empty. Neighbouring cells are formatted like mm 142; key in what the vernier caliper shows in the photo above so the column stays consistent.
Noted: mm 15.2
